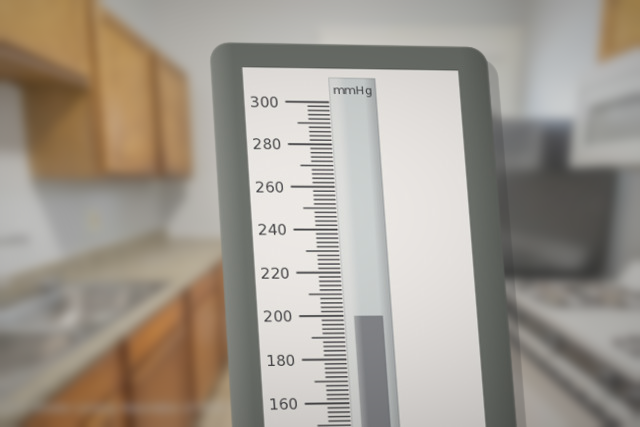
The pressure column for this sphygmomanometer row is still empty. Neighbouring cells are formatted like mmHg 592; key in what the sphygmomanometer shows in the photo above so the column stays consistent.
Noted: mmHg 200
